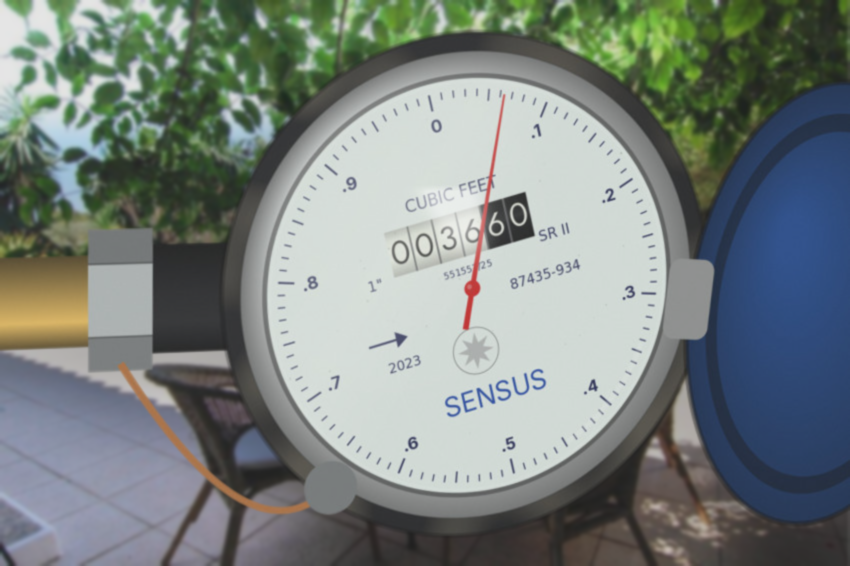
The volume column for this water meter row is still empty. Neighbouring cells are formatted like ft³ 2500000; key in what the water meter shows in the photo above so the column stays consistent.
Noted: ft³ 3660.06
